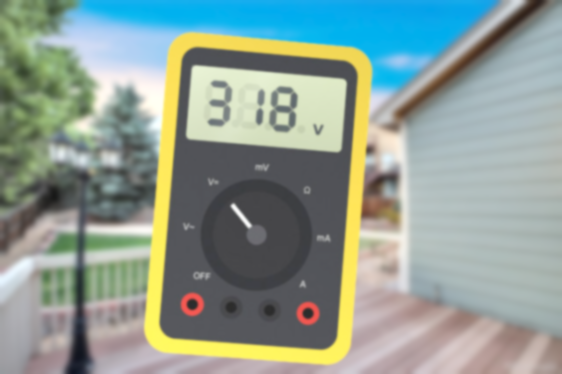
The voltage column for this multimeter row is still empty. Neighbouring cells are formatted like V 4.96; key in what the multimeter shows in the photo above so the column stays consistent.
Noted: V 318
